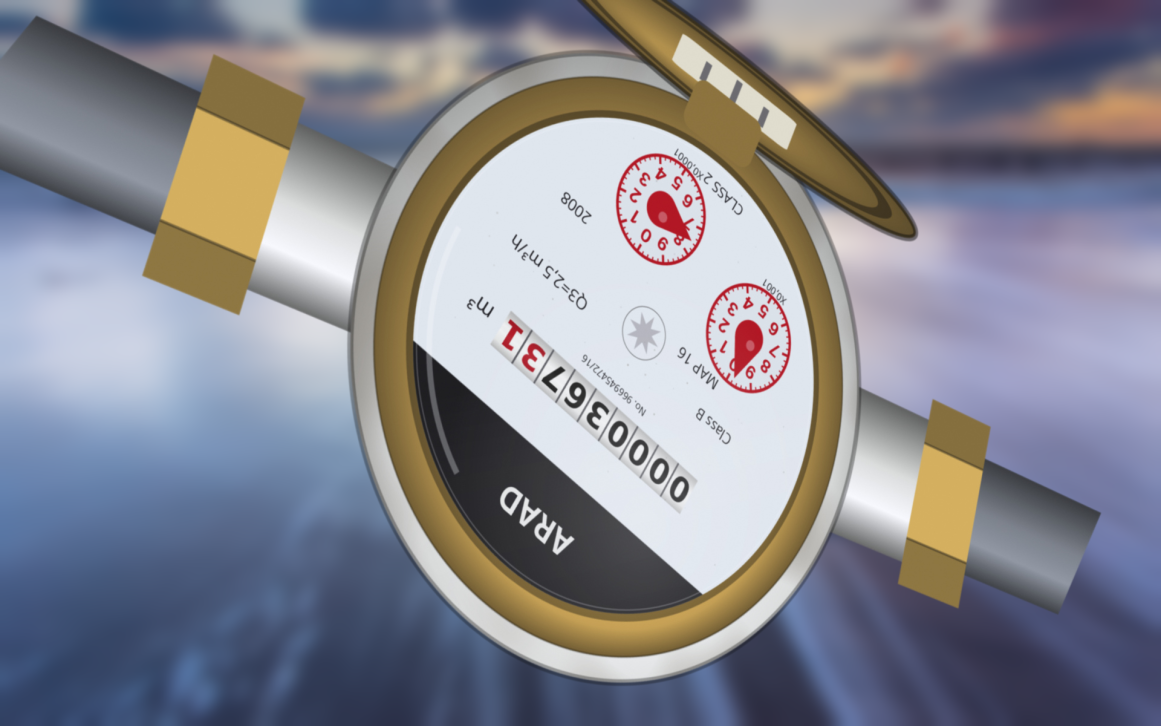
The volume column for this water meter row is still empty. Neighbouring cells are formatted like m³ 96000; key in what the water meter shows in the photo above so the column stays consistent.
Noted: m³ 367.3097
